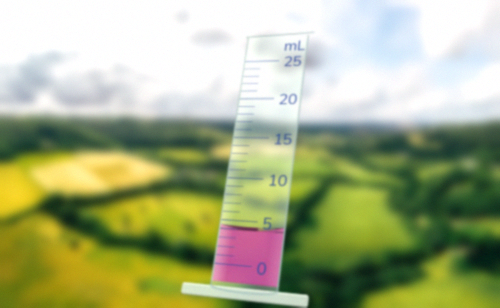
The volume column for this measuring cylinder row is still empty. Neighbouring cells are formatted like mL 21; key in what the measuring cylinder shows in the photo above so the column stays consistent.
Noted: mL 4
